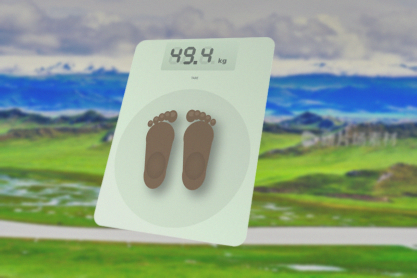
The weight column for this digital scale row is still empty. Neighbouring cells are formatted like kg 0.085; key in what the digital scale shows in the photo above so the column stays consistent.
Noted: kg 49.4
